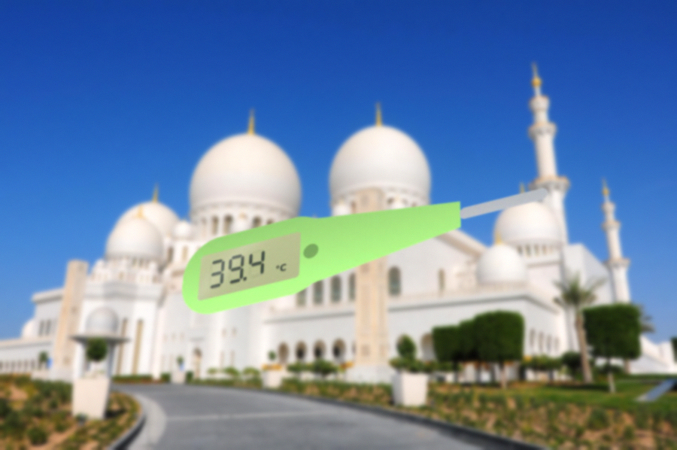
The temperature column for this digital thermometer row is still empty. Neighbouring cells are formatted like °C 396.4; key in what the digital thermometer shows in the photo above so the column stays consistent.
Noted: °C 39.4
